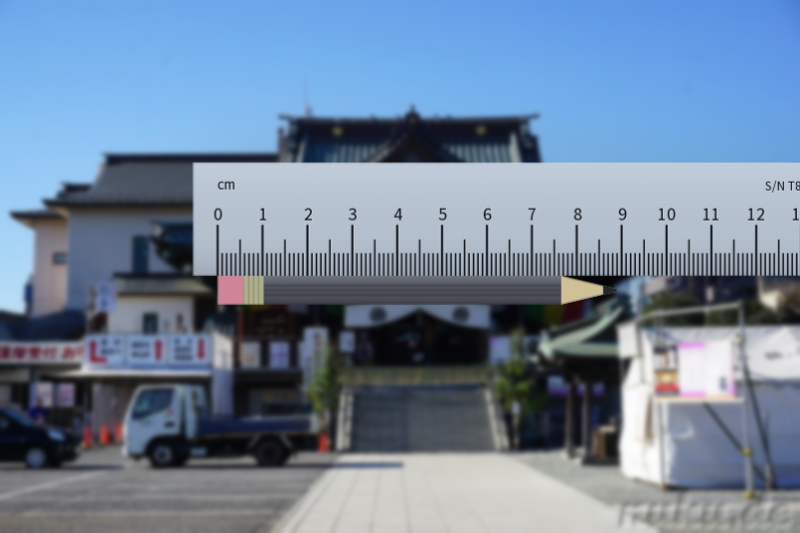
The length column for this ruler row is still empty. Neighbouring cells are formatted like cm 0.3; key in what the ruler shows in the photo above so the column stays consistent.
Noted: cm 8.9
